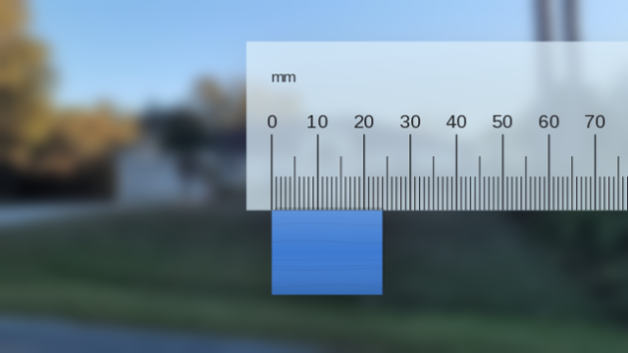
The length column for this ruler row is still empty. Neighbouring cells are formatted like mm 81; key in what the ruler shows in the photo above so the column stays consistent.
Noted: mm 24
